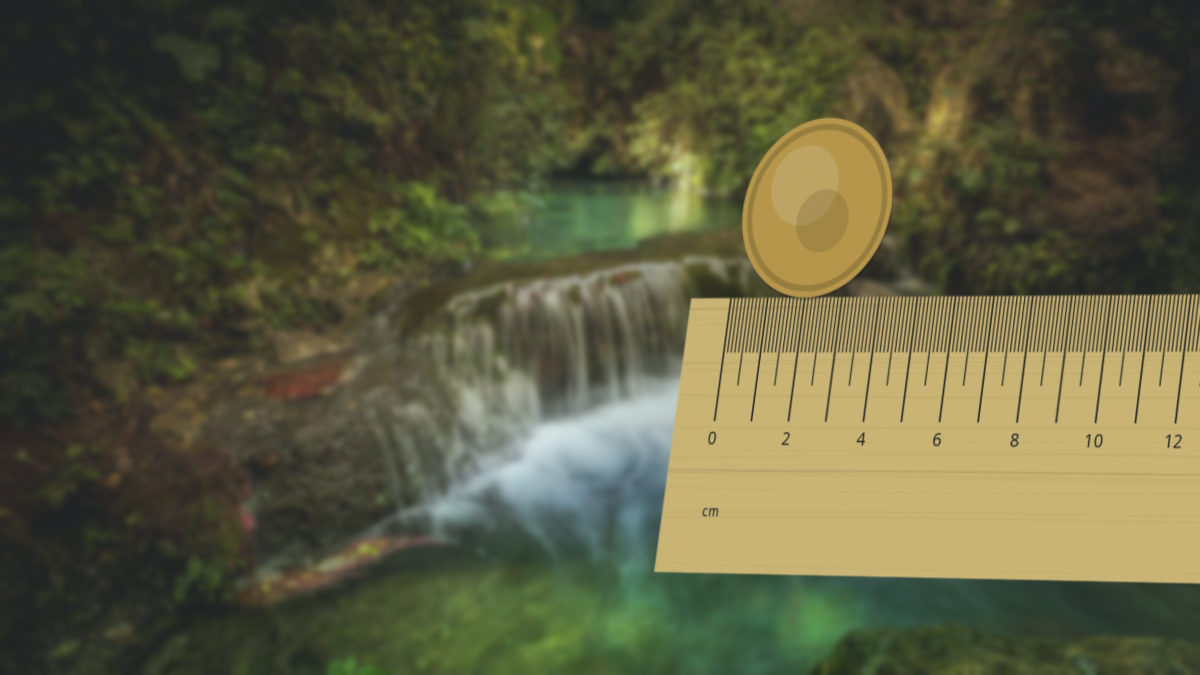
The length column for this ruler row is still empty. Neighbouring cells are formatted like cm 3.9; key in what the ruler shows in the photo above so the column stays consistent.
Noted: cm 4
